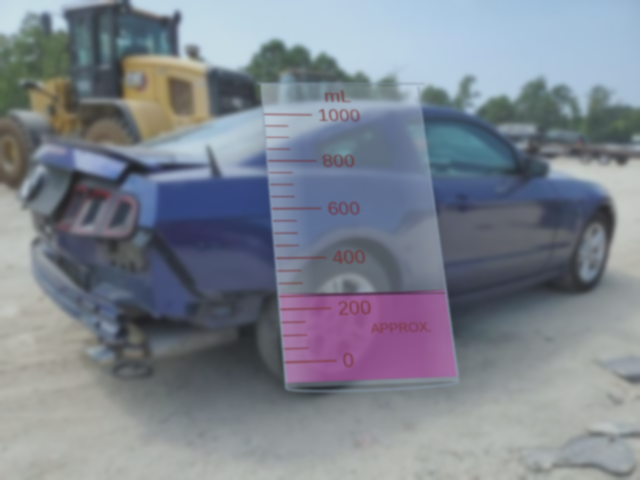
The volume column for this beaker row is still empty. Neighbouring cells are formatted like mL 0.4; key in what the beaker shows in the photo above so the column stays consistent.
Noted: mL 250
